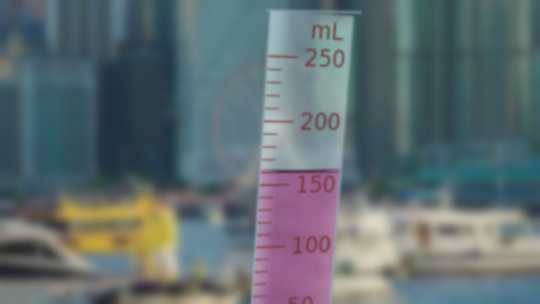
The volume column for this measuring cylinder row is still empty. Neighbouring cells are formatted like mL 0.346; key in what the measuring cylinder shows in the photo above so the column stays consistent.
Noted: mL 160
